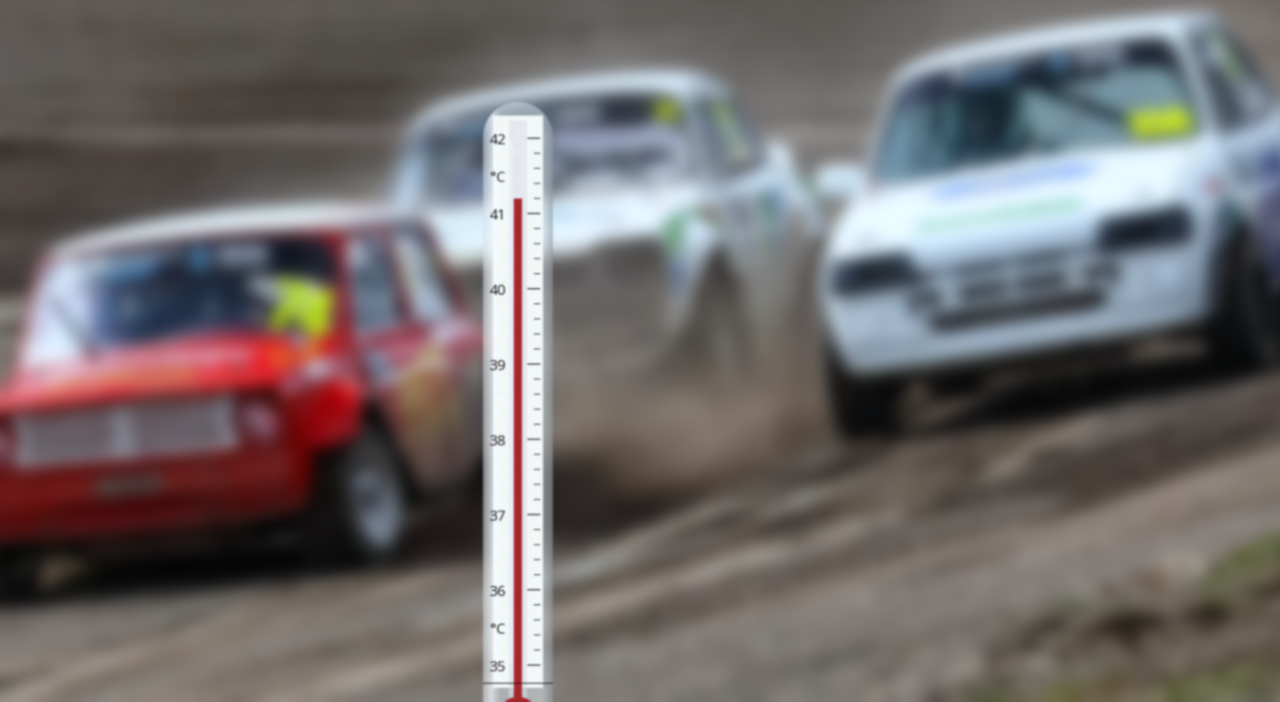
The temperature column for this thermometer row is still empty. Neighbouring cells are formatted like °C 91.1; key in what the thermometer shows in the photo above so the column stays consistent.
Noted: °C 41.2
